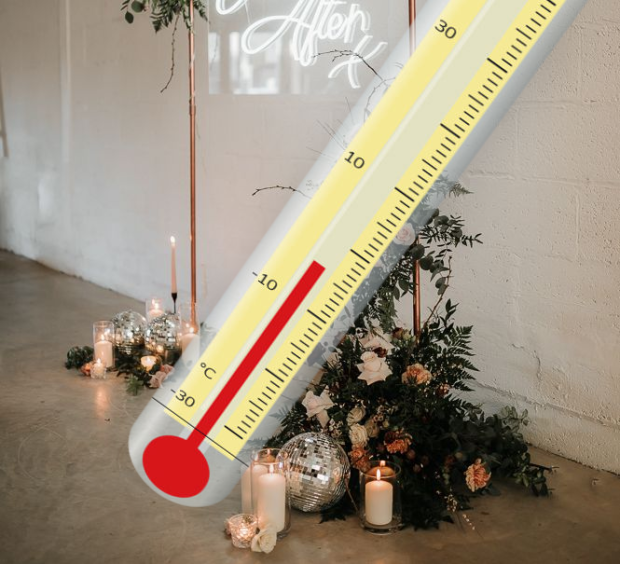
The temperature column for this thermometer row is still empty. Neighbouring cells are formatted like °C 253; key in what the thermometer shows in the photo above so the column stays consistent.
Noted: °C -4
